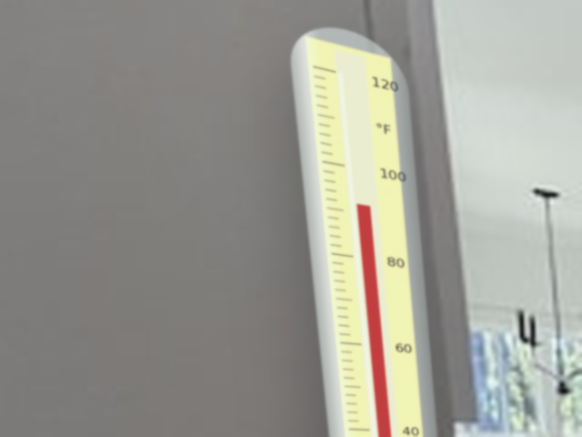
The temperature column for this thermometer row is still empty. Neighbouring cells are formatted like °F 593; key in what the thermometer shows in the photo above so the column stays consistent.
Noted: °F 92
